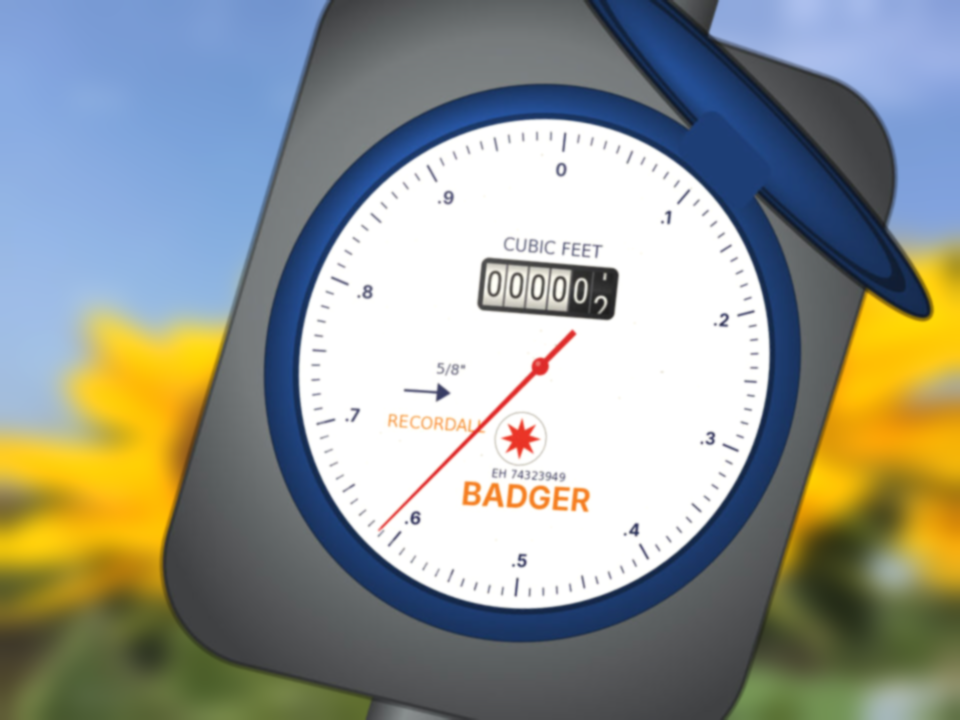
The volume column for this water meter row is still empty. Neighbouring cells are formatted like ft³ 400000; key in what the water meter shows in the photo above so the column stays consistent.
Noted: ft³ 1.61
